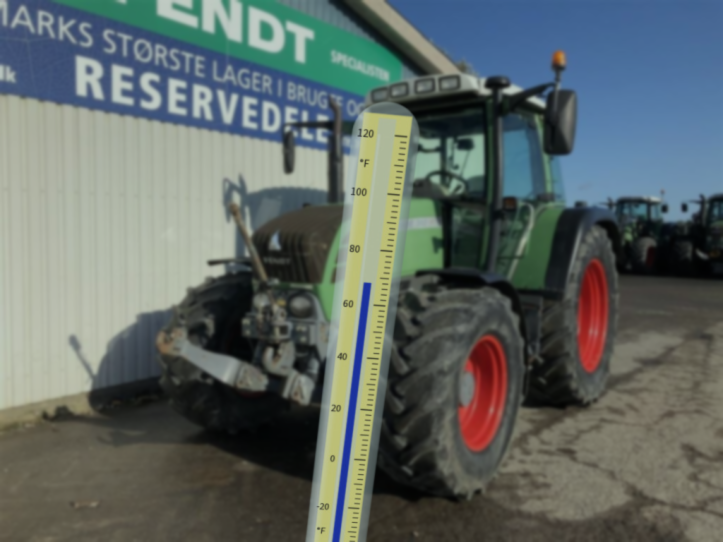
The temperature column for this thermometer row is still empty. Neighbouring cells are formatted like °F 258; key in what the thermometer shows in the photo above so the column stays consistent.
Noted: °F 68
